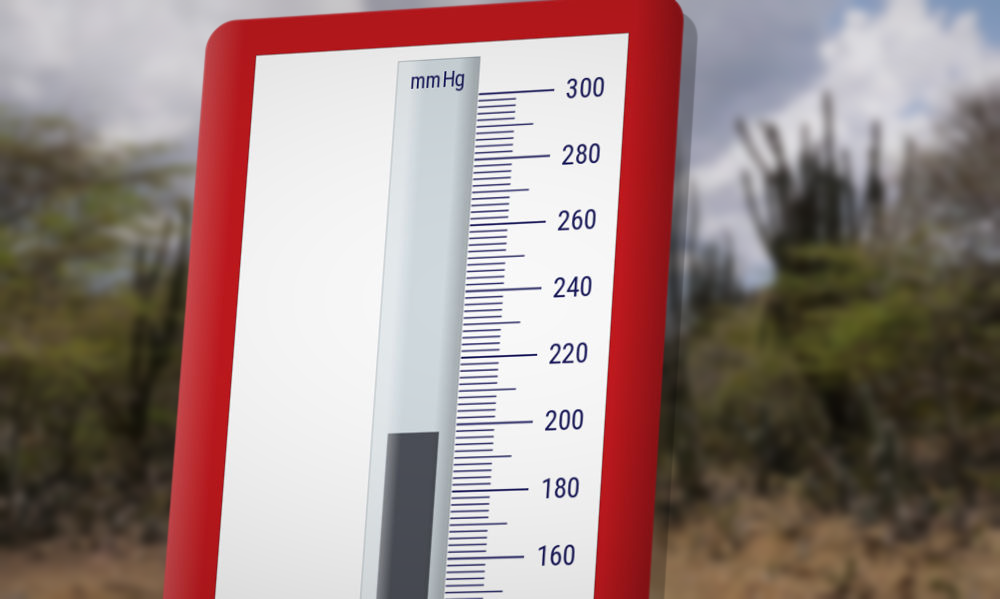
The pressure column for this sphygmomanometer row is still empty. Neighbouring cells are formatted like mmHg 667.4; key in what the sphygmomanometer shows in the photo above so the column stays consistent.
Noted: mmHg 198
